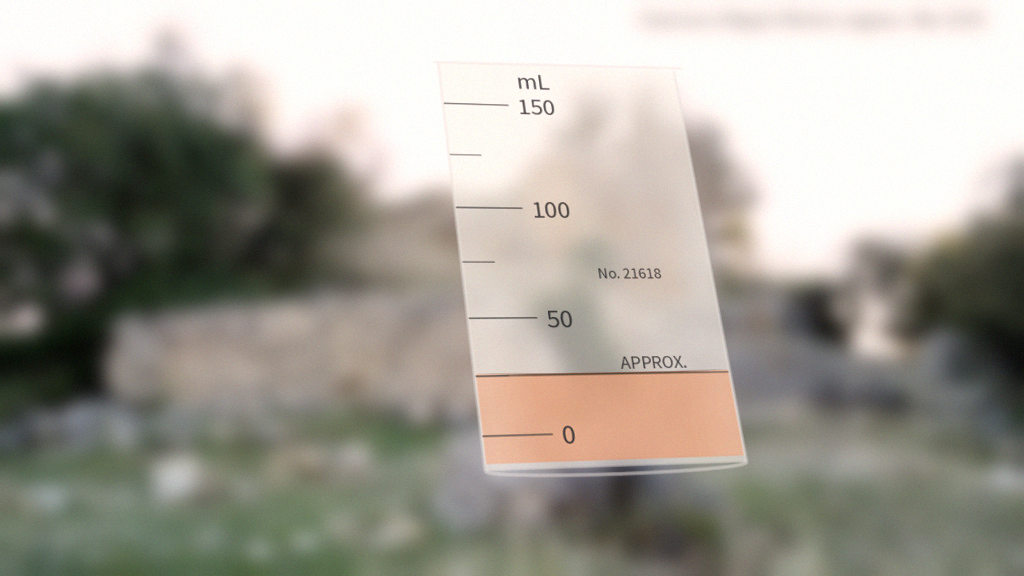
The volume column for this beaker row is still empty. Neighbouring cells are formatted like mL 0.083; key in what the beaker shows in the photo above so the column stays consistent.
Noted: mL 25
